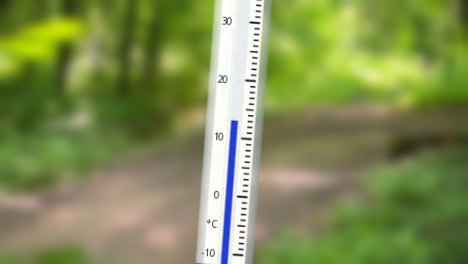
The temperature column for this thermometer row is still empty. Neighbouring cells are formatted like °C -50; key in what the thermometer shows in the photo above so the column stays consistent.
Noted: °C 13
